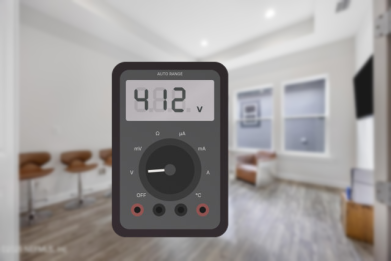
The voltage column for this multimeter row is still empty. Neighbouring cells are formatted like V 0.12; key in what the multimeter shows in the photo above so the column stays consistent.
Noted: V 412
